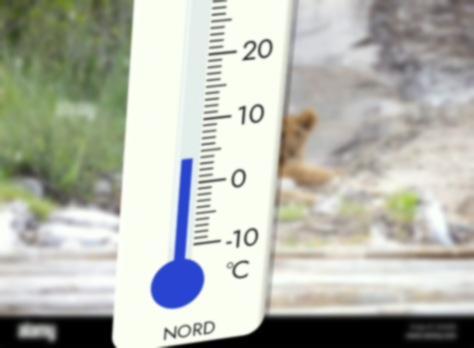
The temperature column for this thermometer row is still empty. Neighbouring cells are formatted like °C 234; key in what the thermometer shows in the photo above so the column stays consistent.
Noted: °C 4
